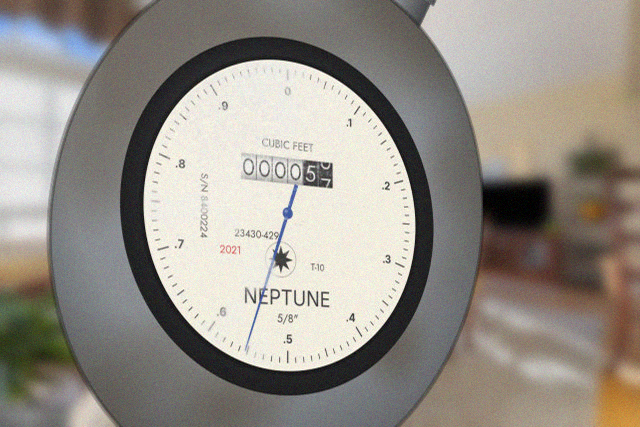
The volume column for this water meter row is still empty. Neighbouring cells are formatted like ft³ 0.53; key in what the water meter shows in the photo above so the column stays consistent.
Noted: ft³ 56.55
